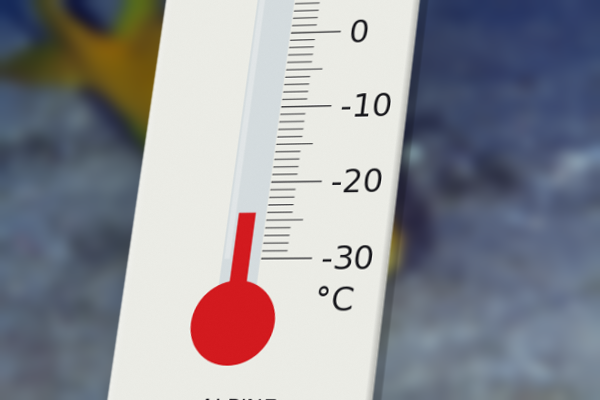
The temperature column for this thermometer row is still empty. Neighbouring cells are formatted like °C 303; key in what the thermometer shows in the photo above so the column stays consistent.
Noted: °C -24
